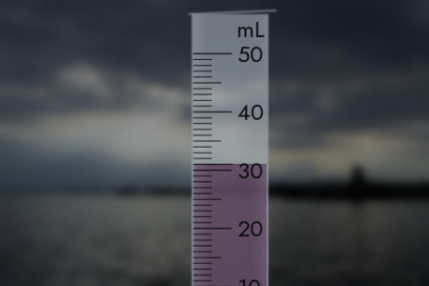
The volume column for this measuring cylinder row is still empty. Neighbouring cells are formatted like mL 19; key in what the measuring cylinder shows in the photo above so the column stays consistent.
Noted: mL 31
